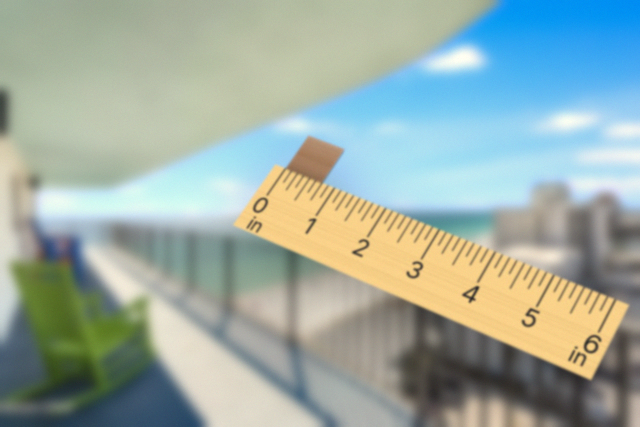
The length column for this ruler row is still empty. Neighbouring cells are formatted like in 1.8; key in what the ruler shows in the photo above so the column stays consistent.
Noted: in 0.75
